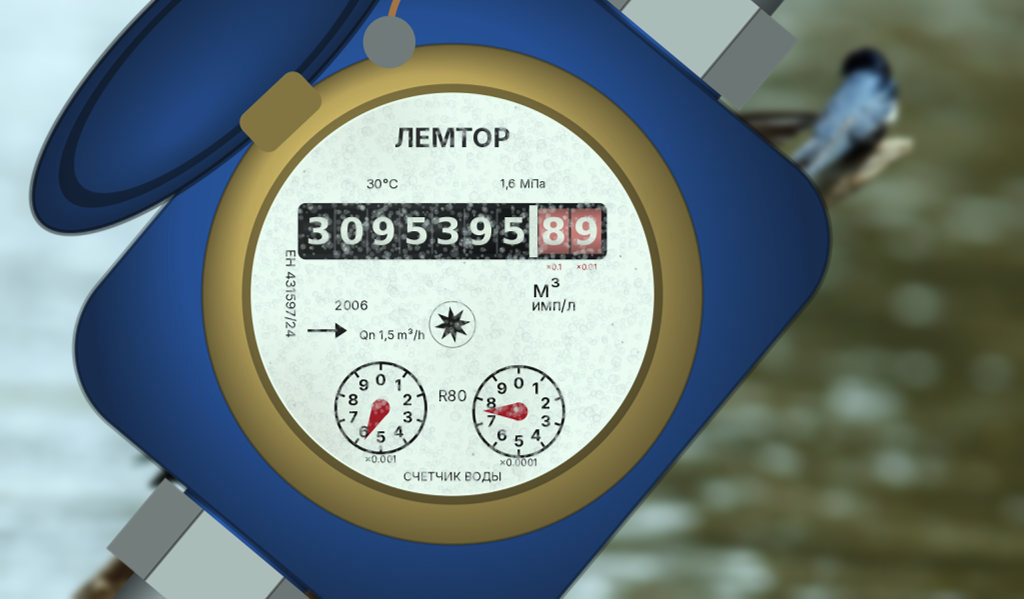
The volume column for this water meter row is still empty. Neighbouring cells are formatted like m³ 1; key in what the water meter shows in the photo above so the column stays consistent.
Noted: m³ 3095395.8957
